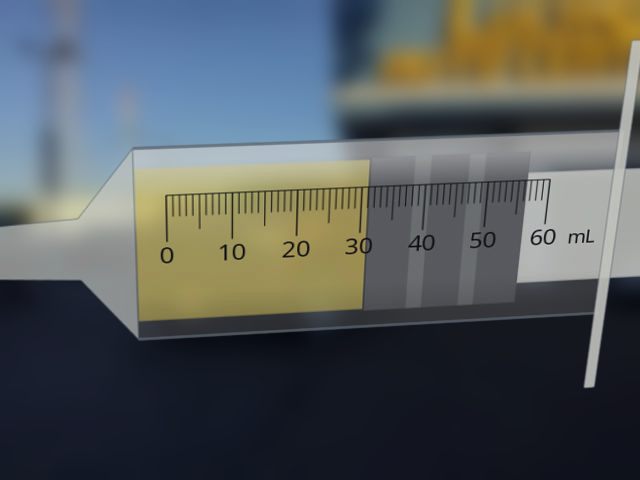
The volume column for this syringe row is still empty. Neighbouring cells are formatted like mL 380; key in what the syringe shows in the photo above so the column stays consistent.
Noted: mL 31
